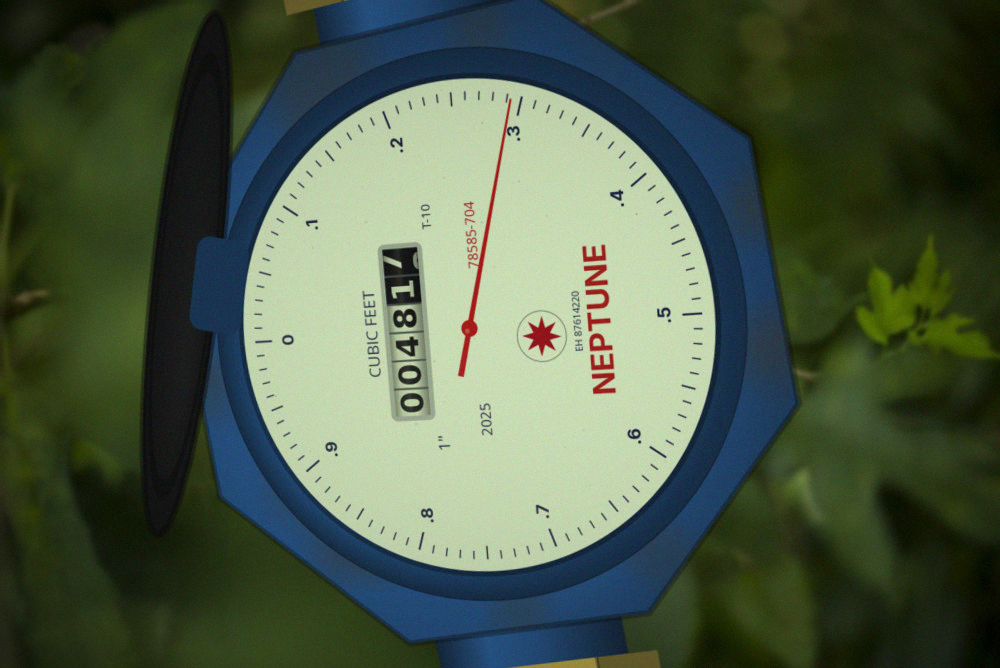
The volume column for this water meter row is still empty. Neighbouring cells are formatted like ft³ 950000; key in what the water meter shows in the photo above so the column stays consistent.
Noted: ft³ 4817.29
